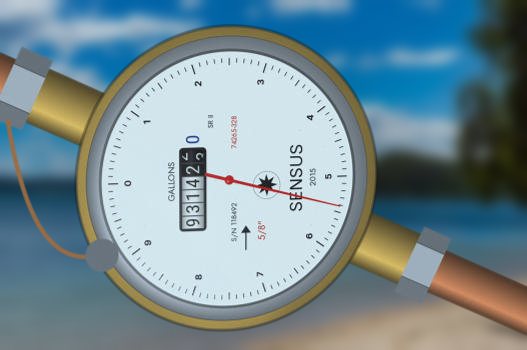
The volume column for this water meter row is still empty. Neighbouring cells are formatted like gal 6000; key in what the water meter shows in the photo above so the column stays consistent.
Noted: gal 9314225.4
